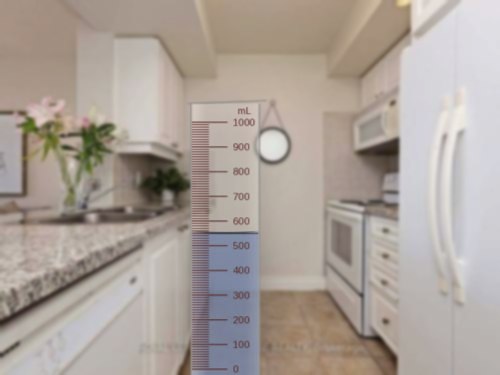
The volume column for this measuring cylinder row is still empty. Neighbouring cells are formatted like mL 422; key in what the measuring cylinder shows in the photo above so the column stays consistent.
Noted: mL 550
